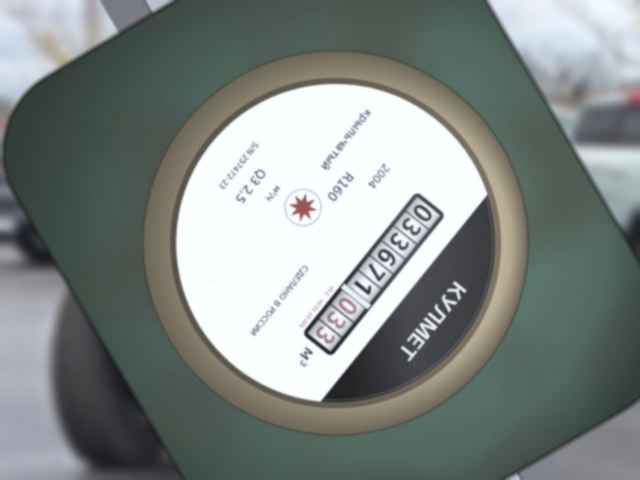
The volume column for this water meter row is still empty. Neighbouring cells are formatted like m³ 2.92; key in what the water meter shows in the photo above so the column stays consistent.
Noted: m³ 33671.033
